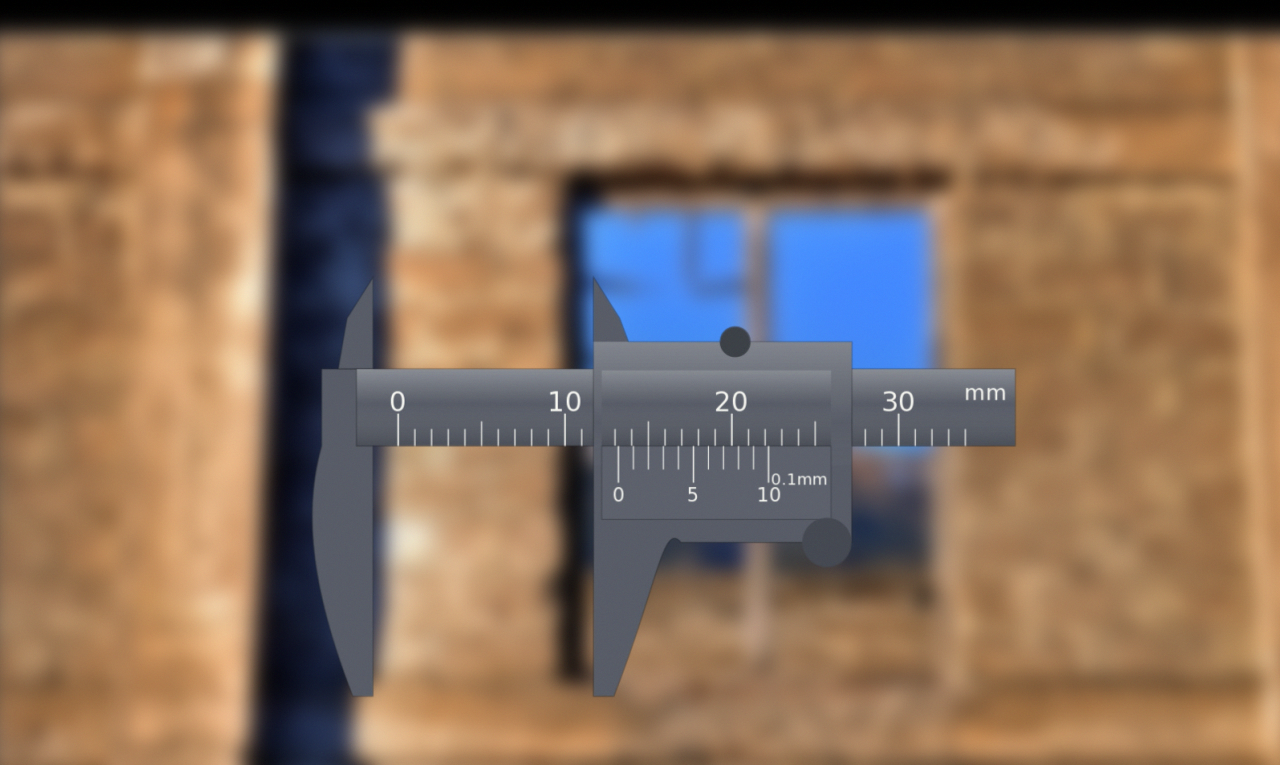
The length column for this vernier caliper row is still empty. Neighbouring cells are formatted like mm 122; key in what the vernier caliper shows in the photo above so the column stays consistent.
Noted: mm 13.2
